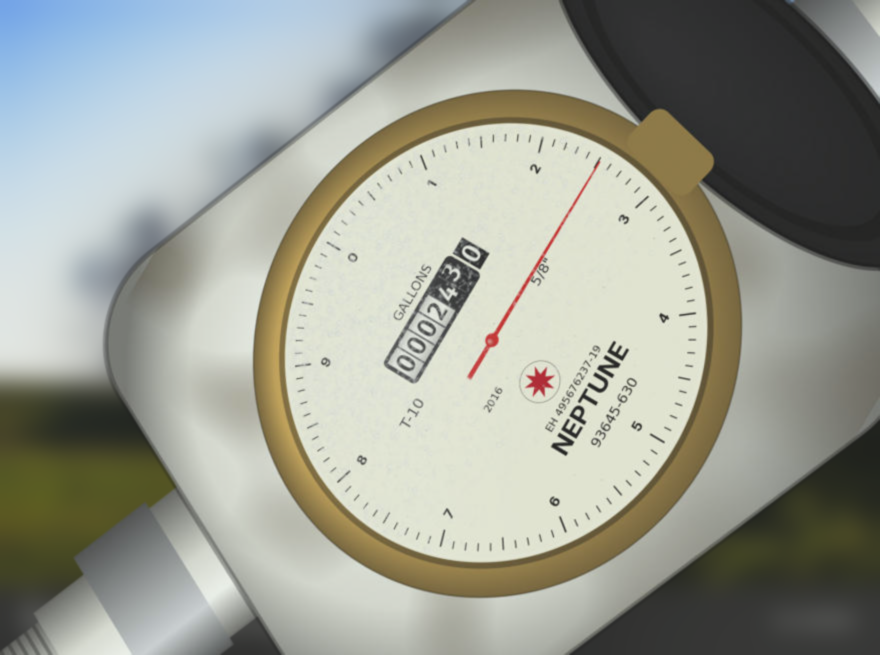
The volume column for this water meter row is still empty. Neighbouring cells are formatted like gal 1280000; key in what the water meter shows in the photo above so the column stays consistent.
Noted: gal 2432.5
